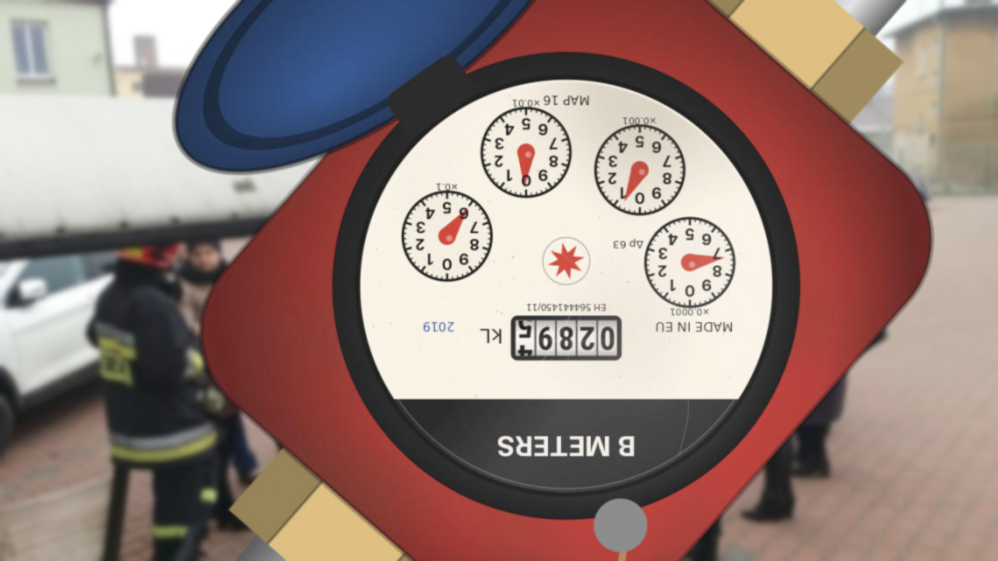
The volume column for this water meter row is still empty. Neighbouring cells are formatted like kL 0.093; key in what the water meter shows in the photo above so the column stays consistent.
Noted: kL 2894.6007
